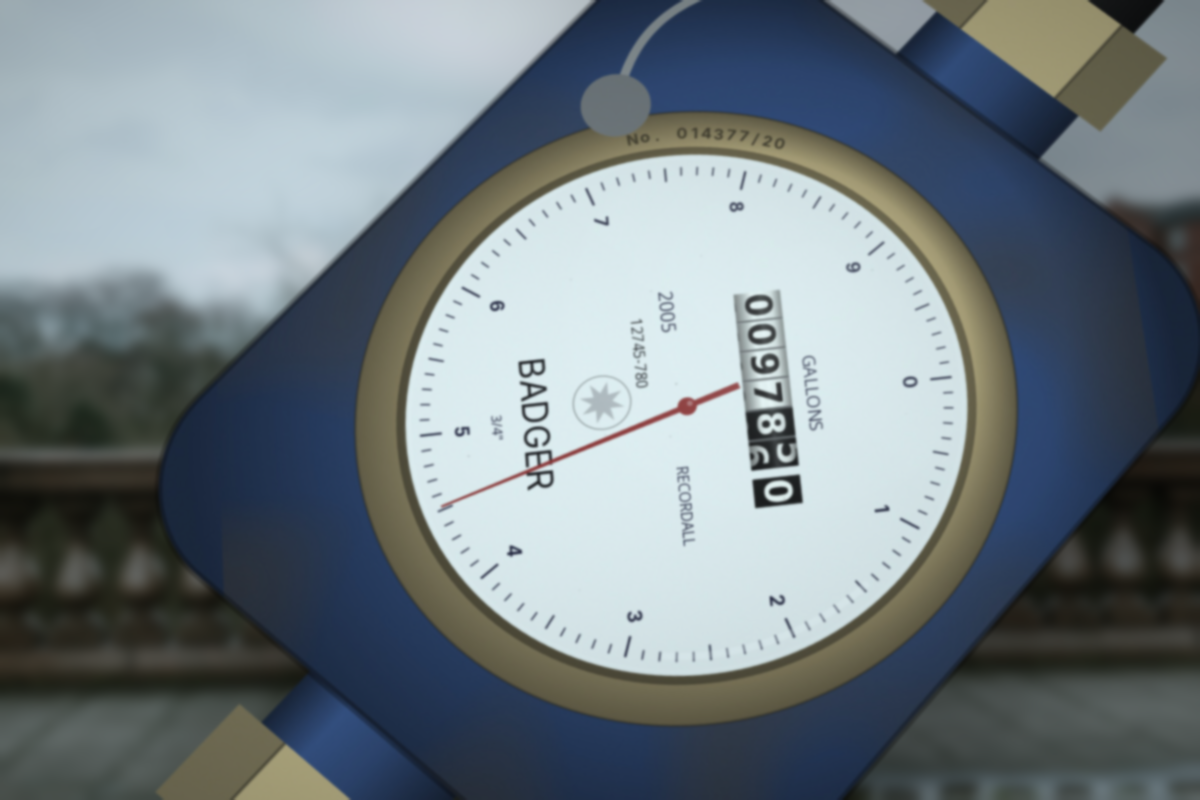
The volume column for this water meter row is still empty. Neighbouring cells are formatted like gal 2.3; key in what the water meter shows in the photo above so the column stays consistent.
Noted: gal 97854.5
